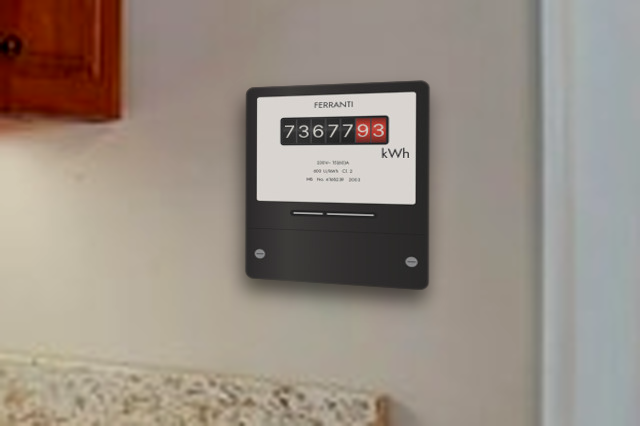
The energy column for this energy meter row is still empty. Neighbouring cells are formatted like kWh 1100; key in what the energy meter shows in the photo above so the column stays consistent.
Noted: kWh 73677.93
